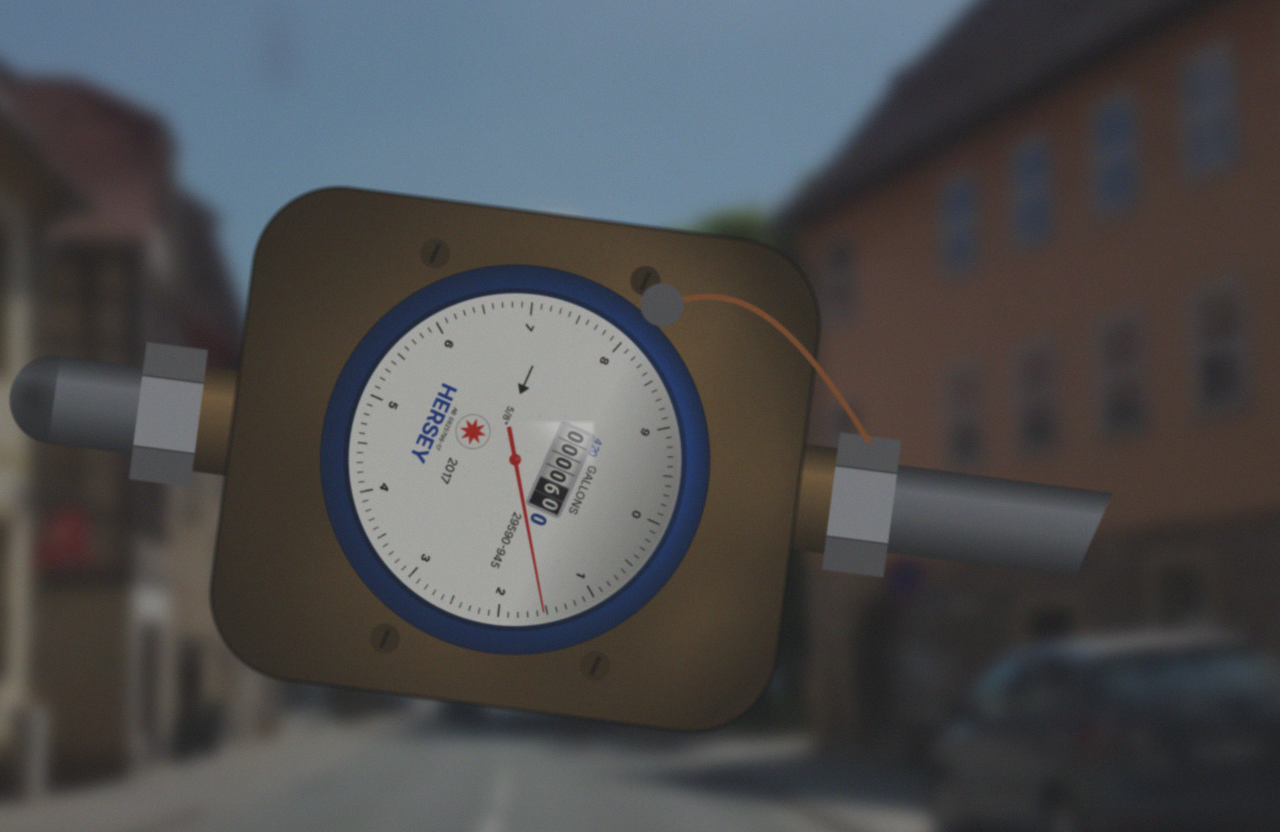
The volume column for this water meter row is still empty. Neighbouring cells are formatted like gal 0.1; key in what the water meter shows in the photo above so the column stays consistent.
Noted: gal 601.5
